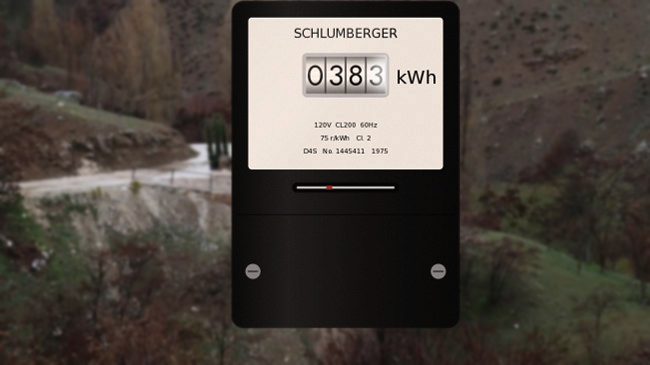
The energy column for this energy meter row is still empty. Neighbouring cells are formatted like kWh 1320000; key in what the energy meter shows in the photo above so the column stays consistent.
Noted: kWh 383
